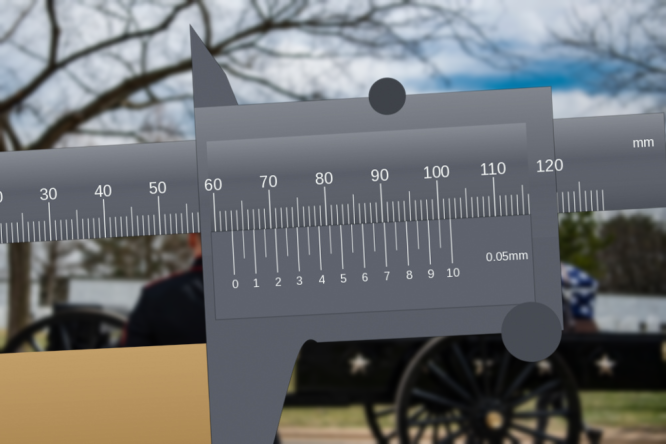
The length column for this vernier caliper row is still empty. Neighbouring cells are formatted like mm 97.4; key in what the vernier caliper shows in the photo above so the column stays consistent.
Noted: mm 63.0
